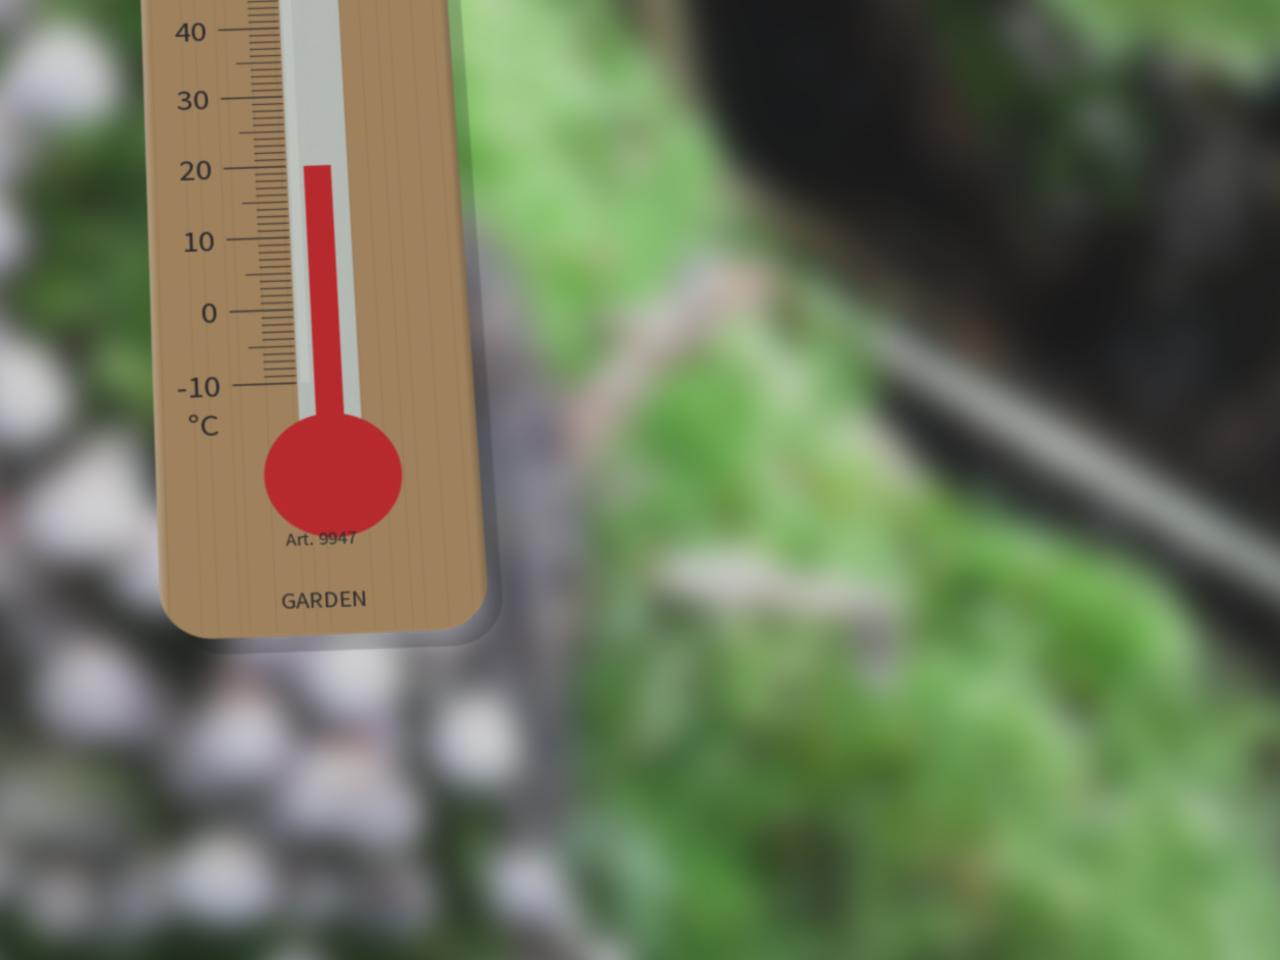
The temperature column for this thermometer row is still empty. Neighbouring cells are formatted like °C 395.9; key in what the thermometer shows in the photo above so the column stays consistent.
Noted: °C 20
